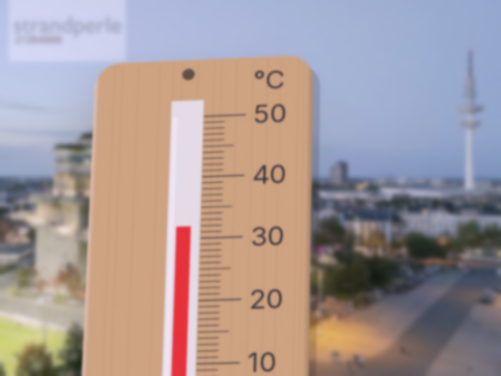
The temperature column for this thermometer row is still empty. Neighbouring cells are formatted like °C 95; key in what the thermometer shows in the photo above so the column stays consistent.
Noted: °C 32
